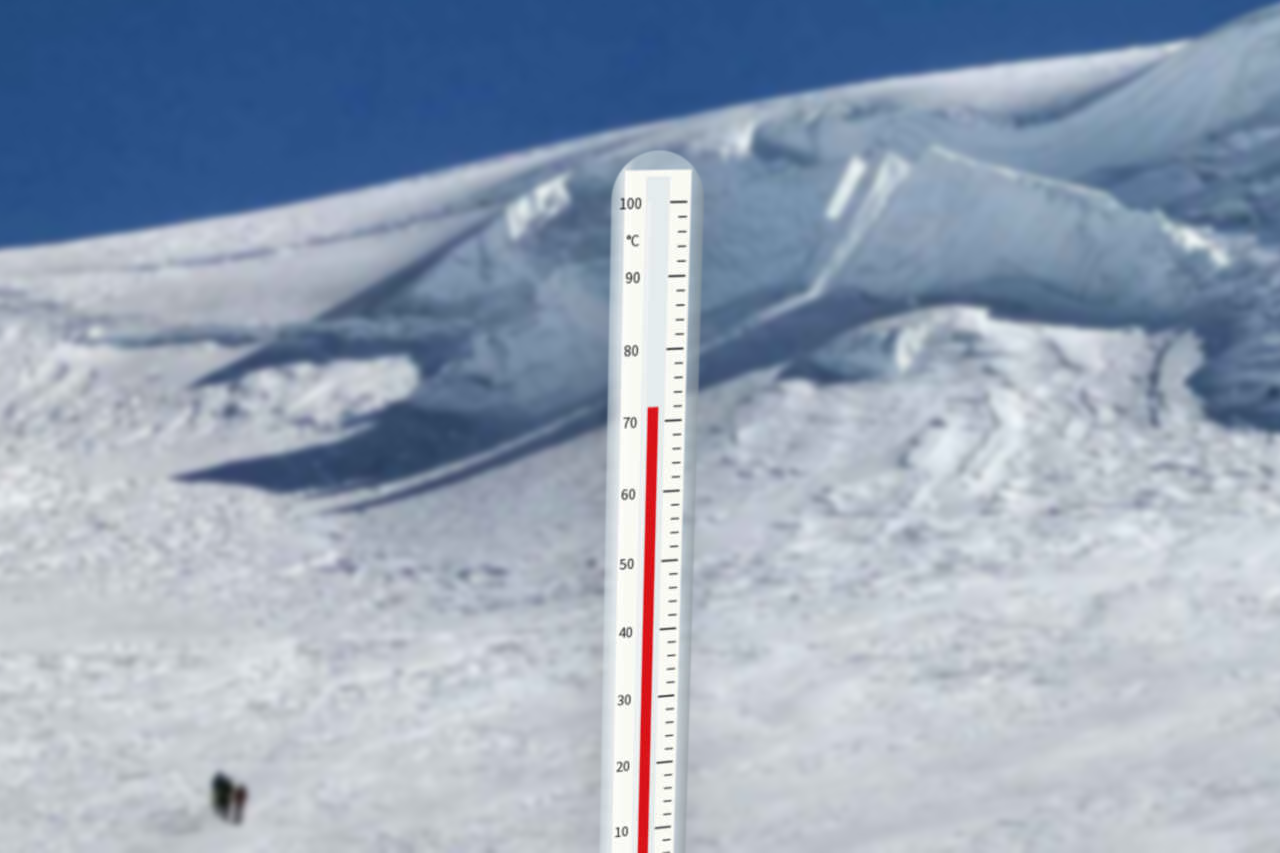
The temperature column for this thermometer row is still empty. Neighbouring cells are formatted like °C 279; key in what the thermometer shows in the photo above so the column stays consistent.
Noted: °C 72
